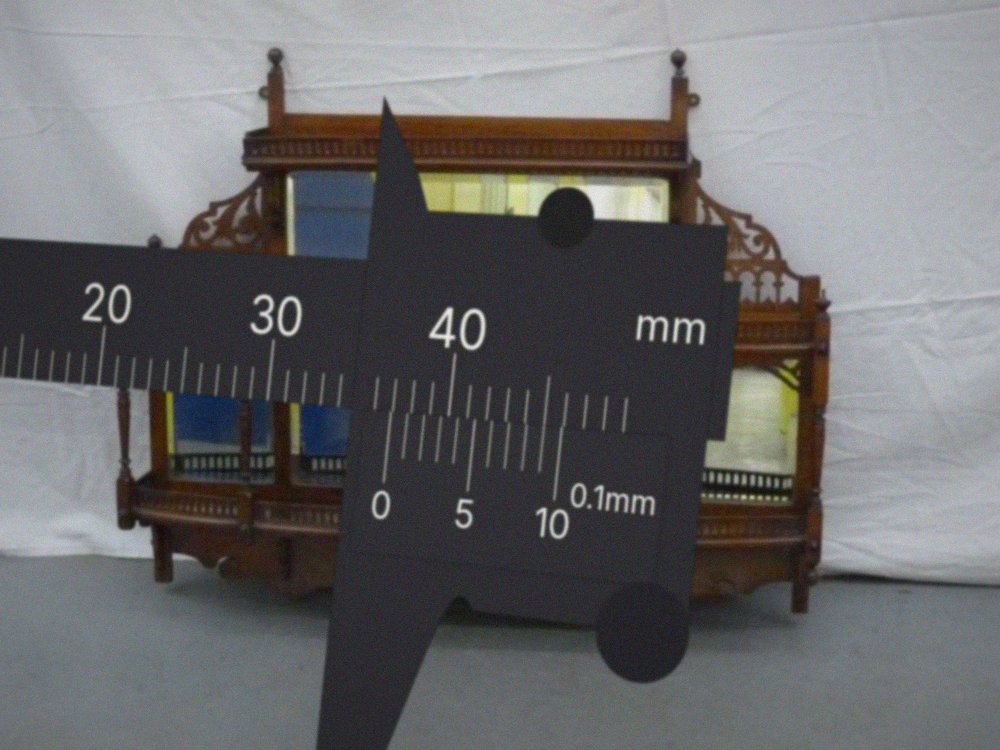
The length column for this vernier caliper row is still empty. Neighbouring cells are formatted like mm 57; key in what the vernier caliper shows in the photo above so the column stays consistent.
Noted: mm 36.9
